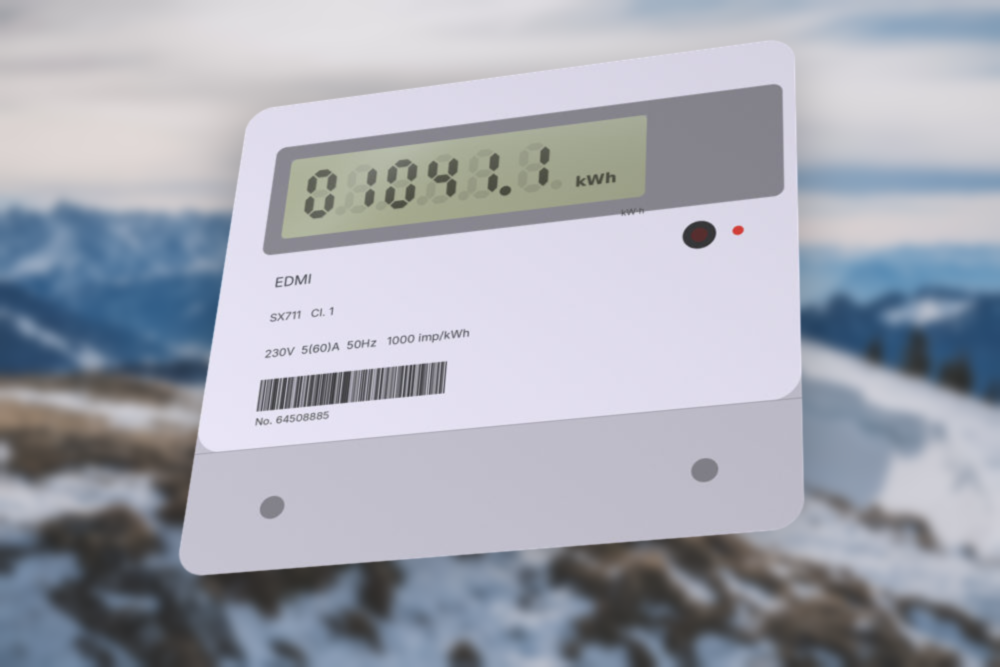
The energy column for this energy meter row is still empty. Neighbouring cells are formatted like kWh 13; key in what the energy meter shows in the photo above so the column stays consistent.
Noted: kWh 1041.1
